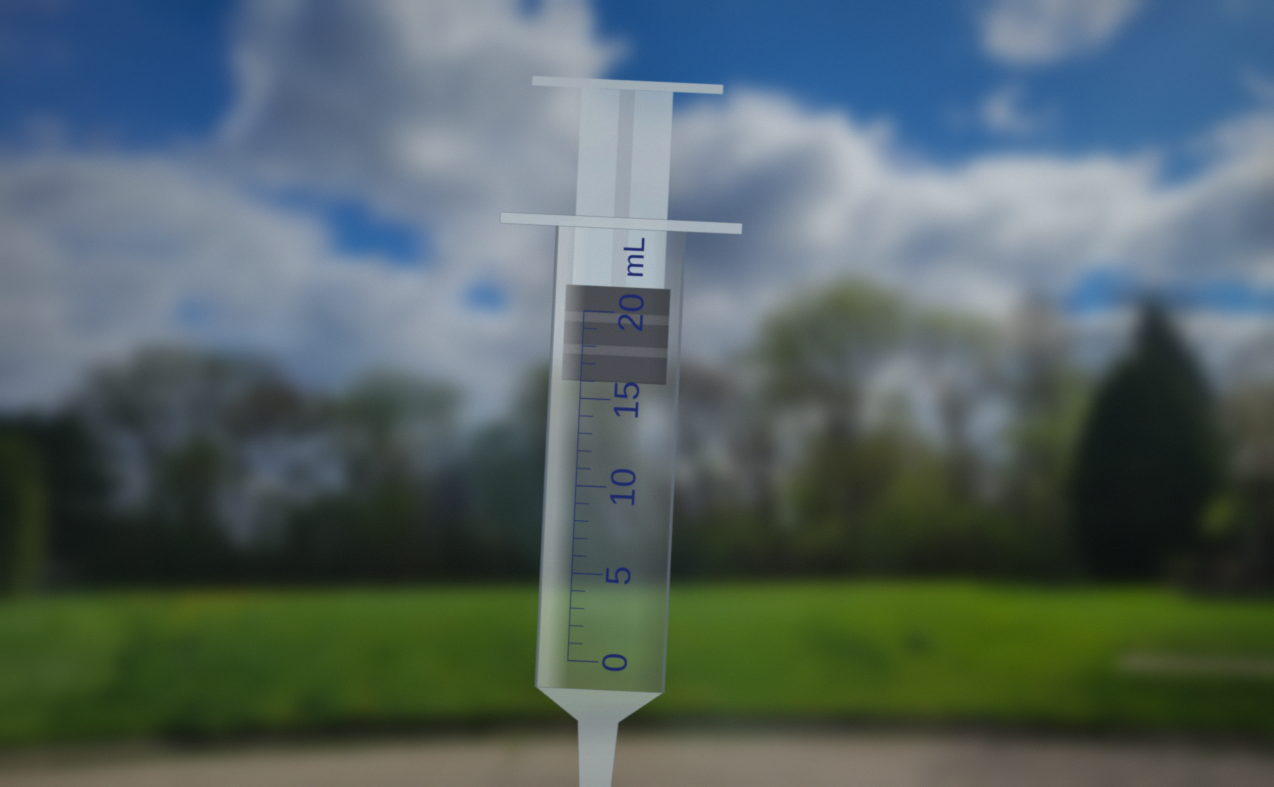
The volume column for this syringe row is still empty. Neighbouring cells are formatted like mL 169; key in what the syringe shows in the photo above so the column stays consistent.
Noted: mL 16
